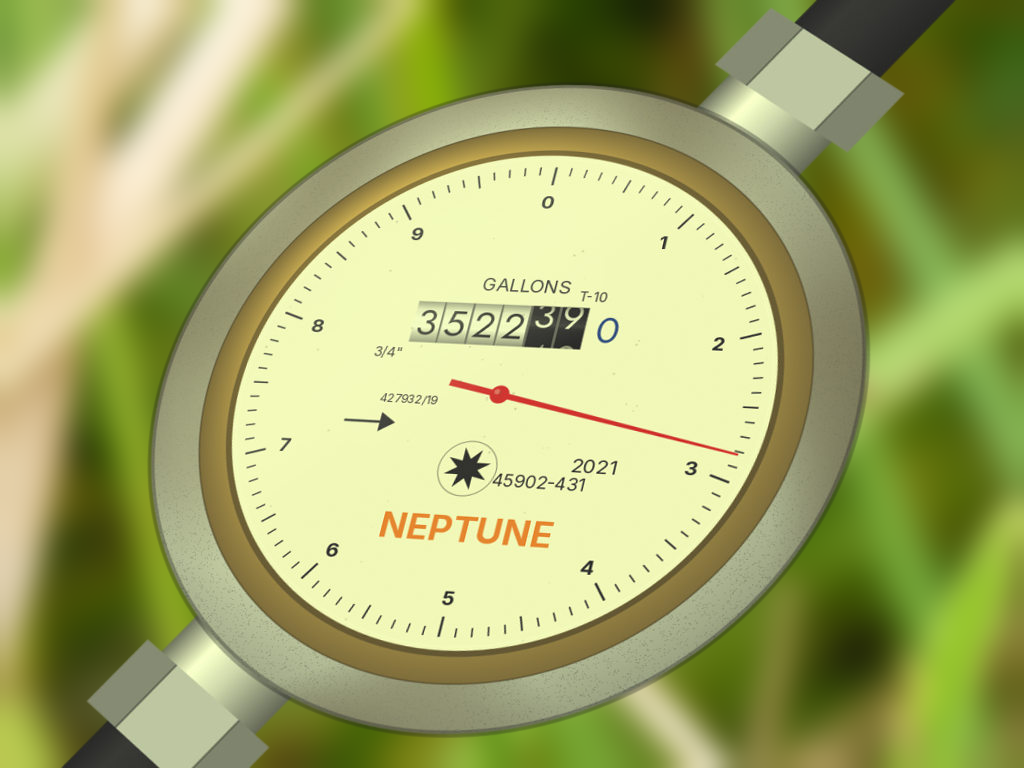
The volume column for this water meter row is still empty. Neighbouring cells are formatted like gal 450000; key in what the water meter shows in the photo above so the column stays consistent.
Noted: gal 3522392.8
